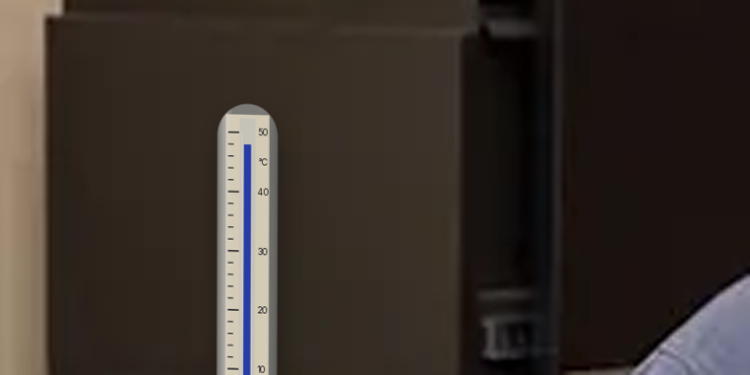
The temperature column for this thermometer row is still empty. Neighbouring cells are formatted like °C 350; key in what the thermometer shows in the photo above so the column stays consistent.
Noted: °C 48
